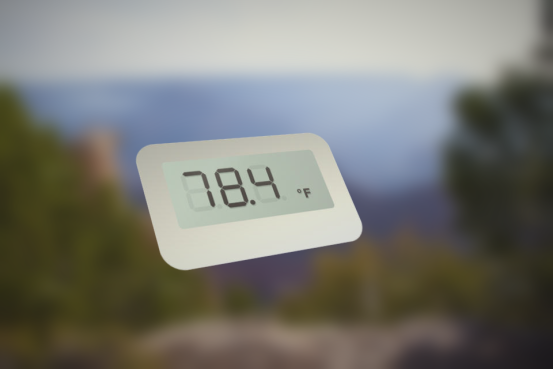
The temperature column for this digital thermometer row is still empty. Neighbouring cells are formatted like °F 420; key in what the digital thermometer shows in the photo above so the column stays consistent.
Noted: °F 78.4
